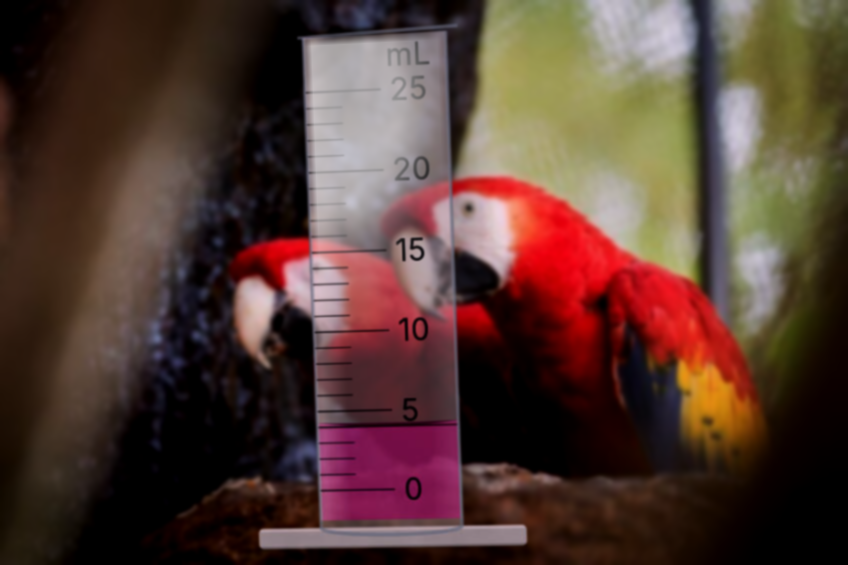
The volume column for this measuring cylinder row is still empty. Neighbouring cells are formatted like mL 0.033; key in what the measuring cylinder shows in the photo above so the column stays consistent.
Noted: mL 4
